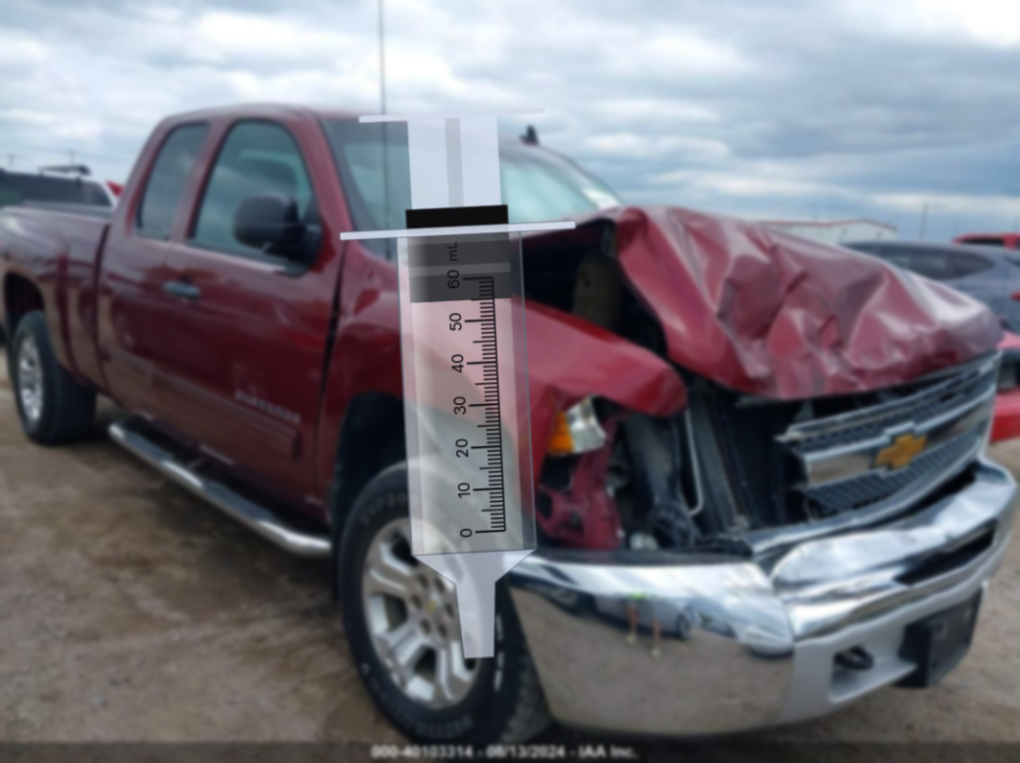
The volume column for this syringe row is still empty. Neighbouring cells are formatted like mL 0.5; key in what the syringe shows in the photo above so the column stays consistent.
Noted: mL 55
